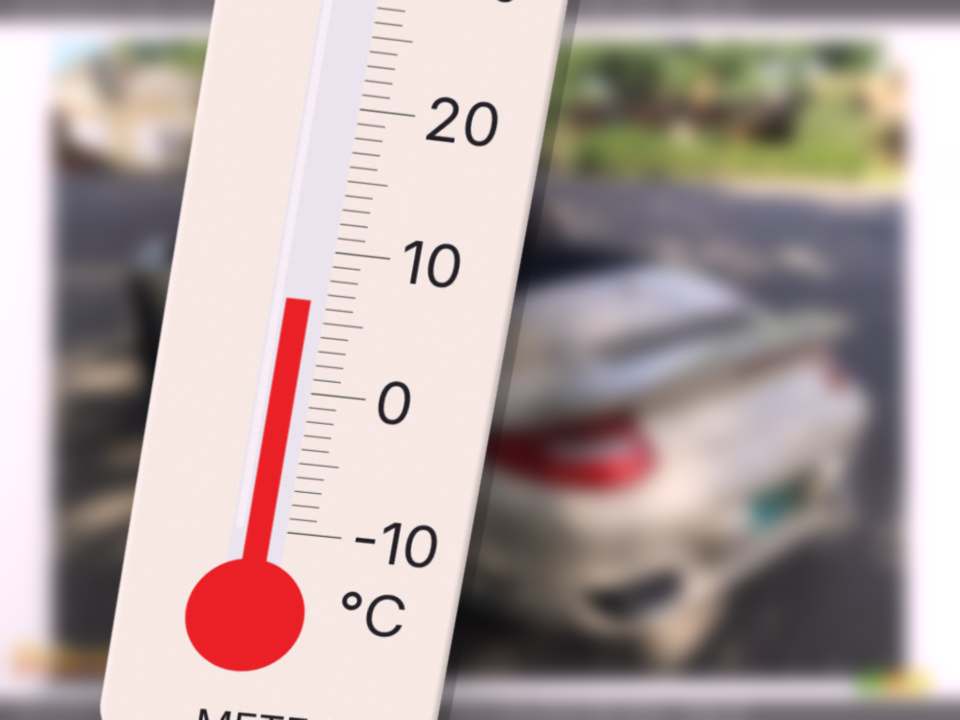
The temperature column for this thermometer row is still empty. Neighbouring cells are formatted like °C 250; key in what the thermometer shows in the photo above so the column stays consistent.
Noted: °C 6.5
